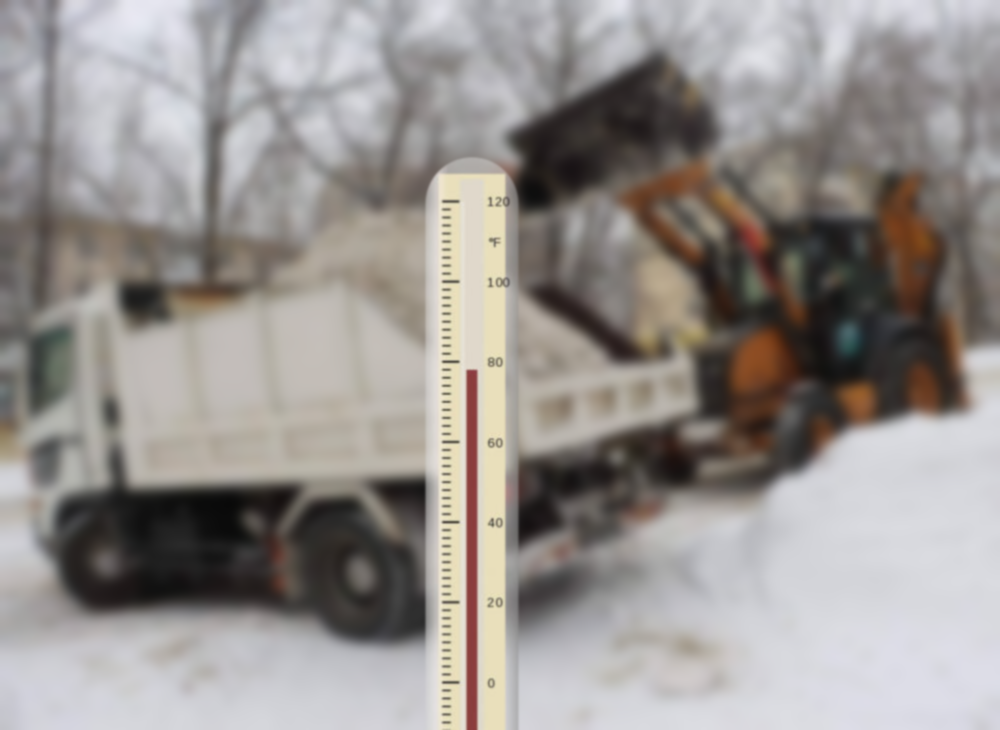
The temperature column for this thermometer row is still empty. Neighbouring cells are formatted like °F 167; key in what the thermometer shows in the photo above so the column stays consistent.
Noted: °F 78
